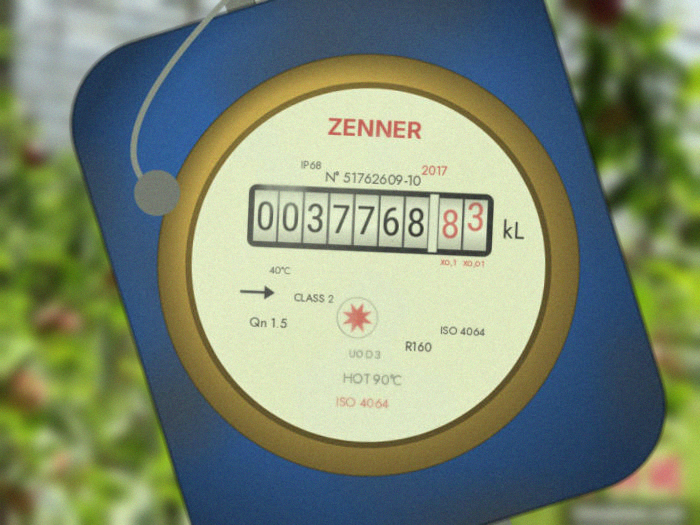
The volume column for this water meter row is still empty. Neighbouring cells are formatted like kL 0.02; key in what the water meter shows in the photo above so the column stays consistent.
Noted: kL 37768.83
